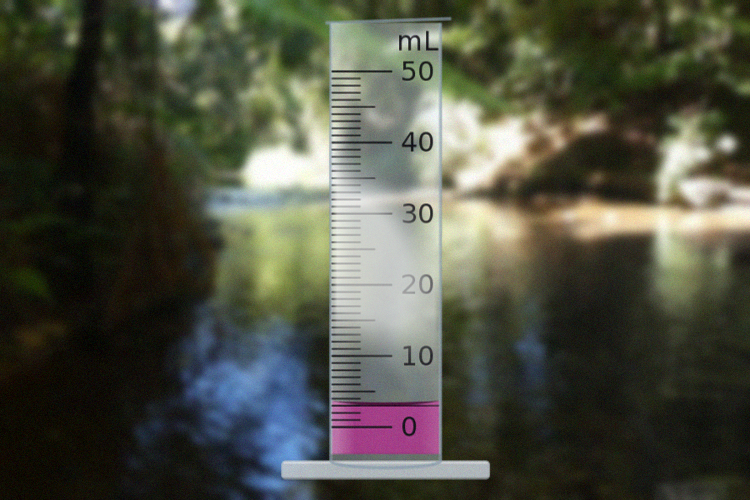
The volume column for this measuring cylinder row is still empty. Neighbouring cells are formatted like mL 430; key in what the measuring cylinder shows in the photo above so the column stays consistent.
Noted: mL 3
